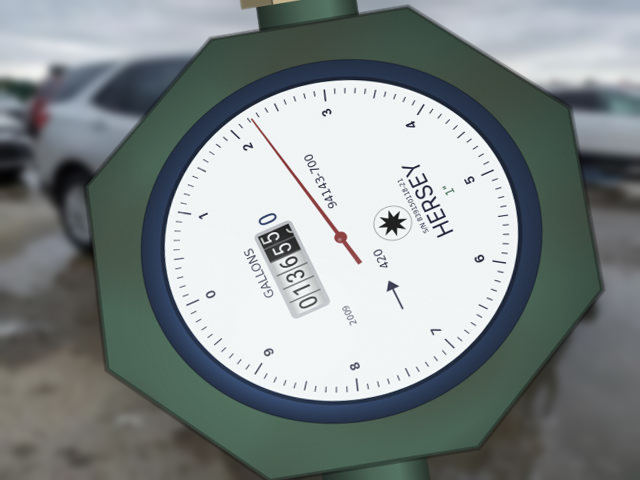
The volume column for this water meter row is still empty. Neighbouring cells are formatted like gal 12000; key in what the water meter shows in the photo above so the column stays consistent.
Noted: gal 136552.2
